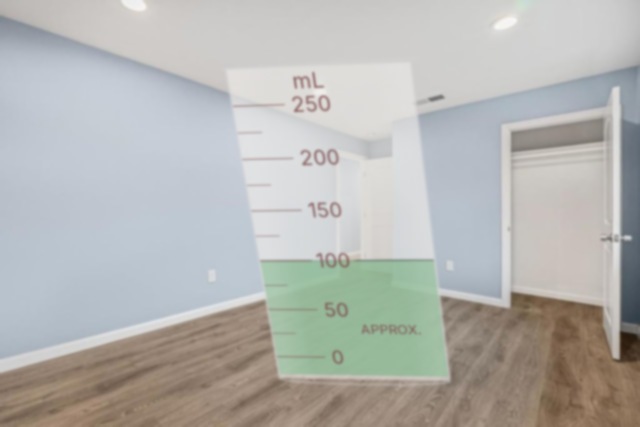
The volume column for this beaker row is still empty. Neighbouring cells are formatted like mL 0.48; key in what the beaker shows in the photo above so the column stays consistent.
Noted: mL 100
